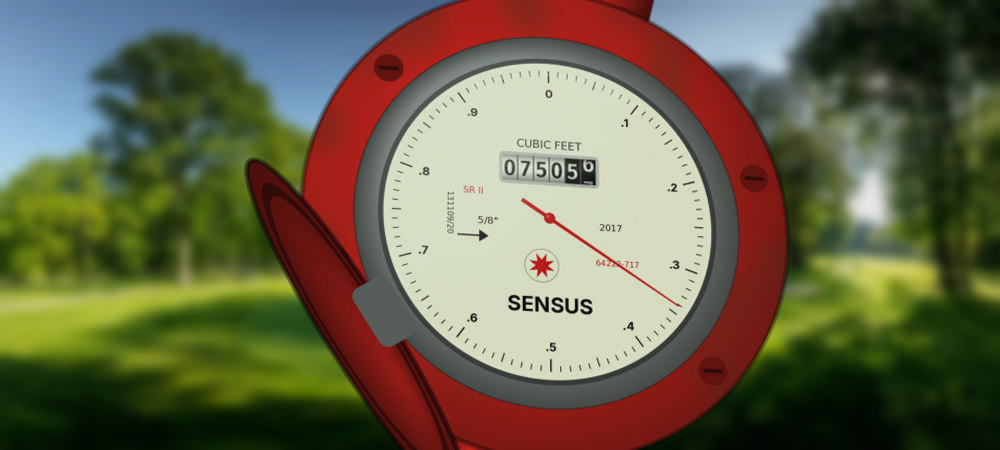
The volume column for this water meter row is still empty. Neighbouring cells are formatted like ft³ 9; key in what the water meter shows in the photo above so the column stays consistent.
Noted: ft³ 75056.34
